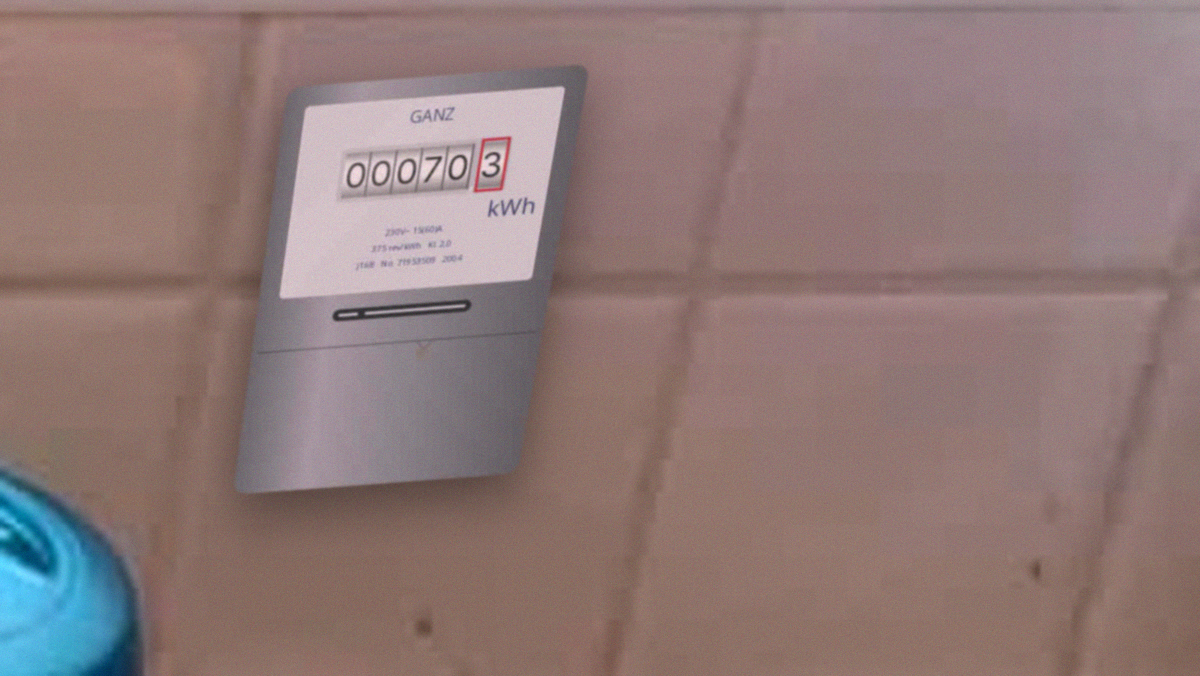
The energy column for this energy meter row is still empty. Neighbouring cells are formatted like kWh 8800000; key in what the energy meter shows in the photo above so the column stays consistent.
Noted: kWh 70.3
